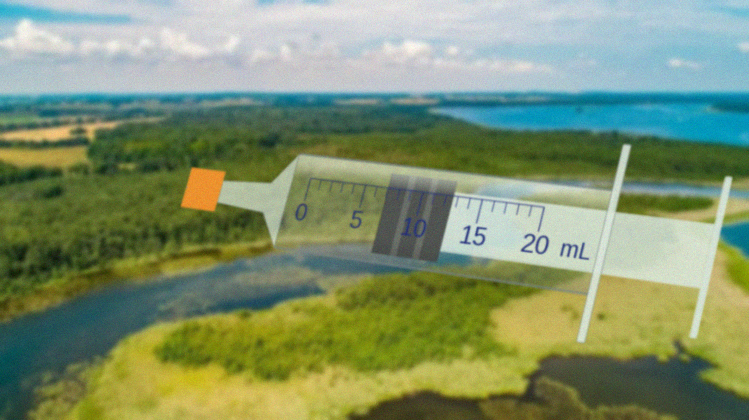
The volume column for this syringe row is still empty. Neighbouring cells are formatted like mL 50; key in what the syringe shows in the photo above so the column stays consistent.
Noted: mL 7
